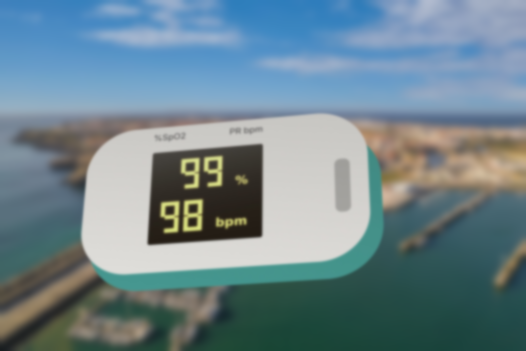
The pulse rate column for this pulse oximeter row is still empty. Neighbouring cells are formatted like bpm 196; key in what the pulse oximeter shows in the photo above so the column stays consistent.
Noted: bpm 98
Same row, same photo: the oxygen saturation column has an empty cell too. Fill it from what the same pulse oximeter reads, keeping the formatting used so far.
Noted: % 99
